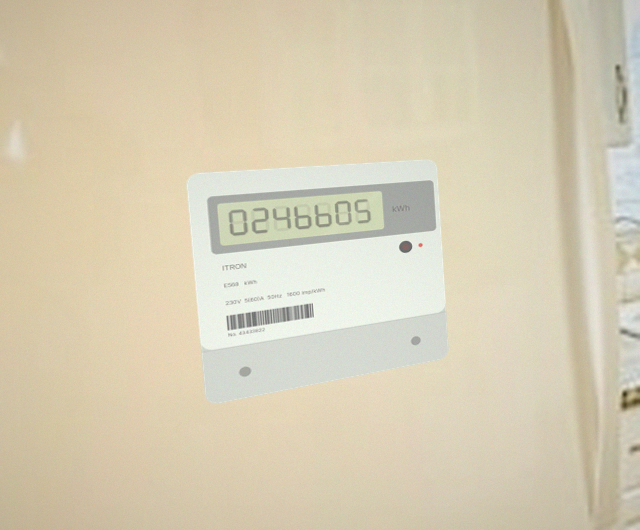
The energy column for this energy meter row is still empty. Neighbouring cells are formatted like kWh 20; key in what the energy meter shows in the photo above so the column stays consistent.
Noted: kWh 246605
